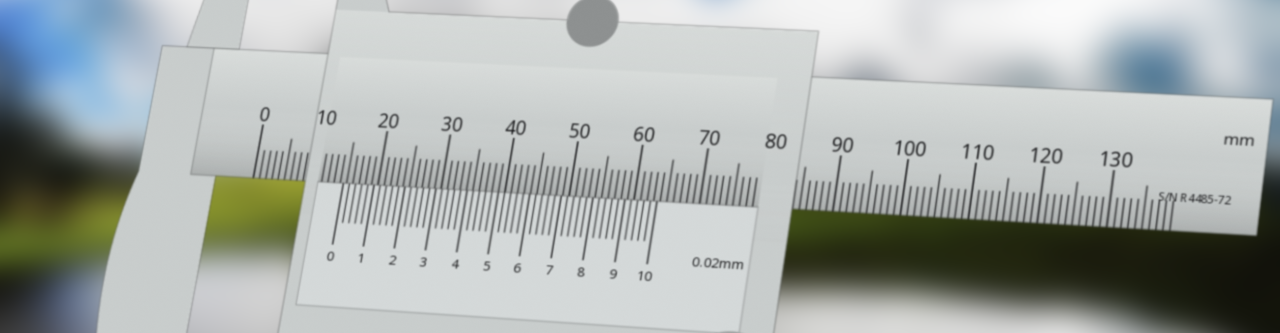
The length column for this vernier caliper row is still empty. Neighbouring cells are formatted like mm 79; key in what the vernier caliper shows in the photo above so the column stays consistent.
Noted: mm 14.5
